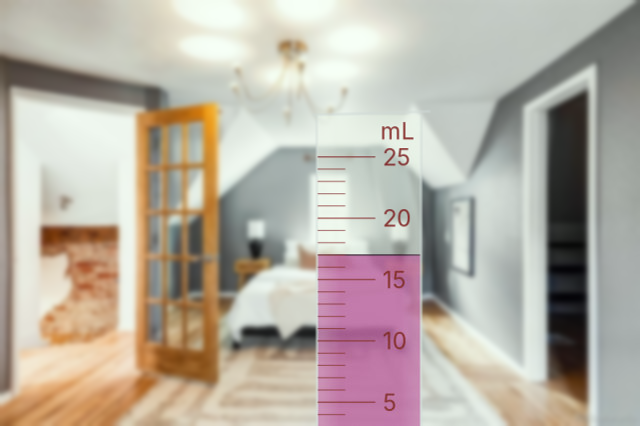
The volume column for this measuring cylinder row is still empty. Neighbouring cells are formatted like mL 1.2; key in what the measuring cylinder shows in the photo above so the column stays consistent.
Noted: mL 17
